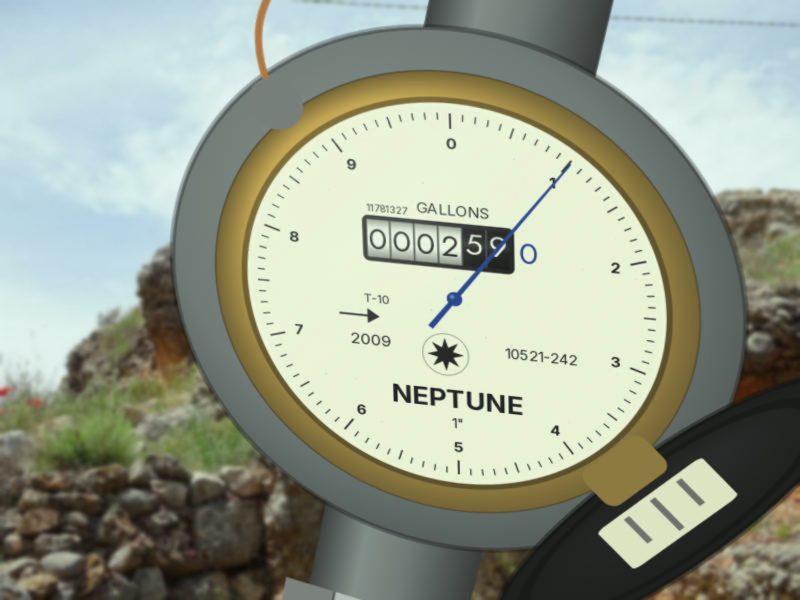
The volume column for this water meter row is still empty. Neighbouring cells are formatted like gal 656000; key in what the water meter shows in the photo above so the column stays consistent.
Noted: gal 2591.0
